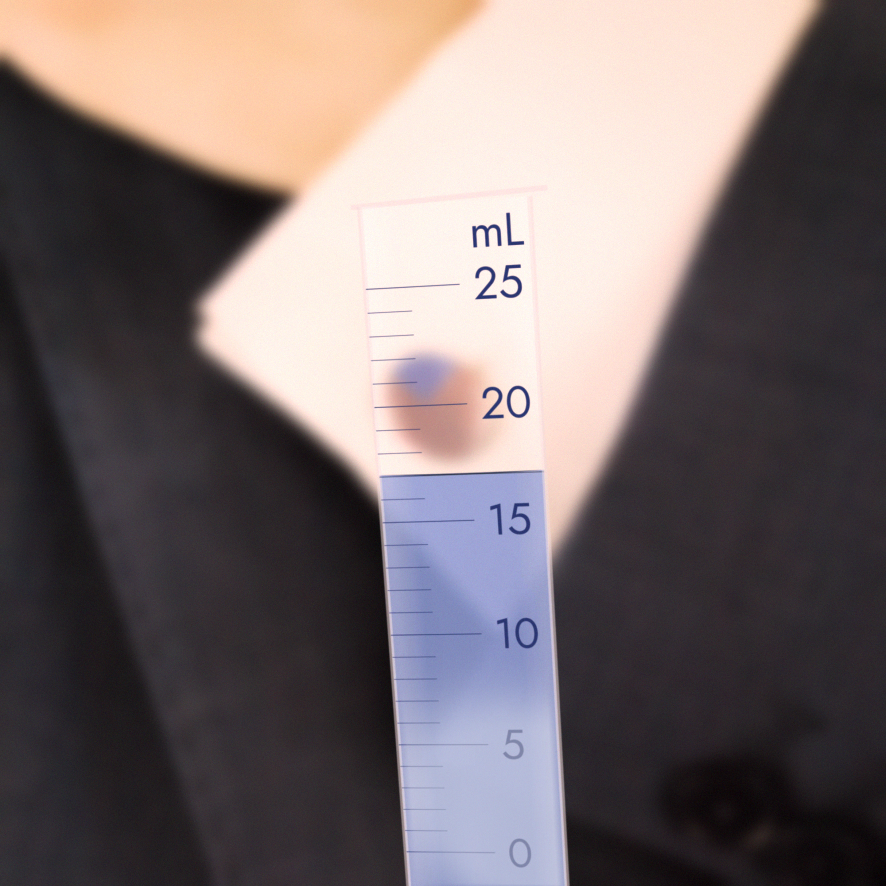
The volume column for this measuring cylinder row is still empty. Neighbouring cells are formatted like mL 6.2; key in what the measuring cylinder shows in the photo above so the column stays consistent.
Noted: mL 17
